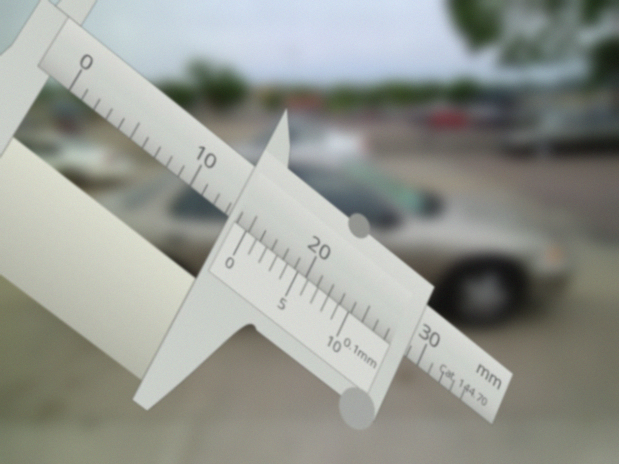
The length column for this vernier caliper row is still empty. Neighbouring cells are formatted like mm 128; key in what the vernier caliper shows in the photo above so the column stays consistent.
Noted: mm 14.8
